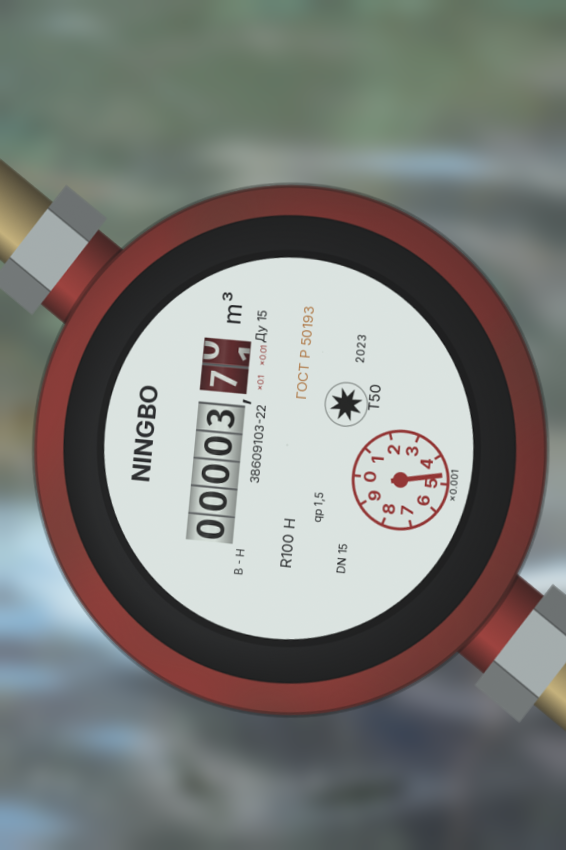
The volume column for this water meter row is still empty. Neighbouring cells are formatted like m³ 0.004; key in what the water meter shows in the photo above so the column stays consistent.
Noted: m³ 3.704
